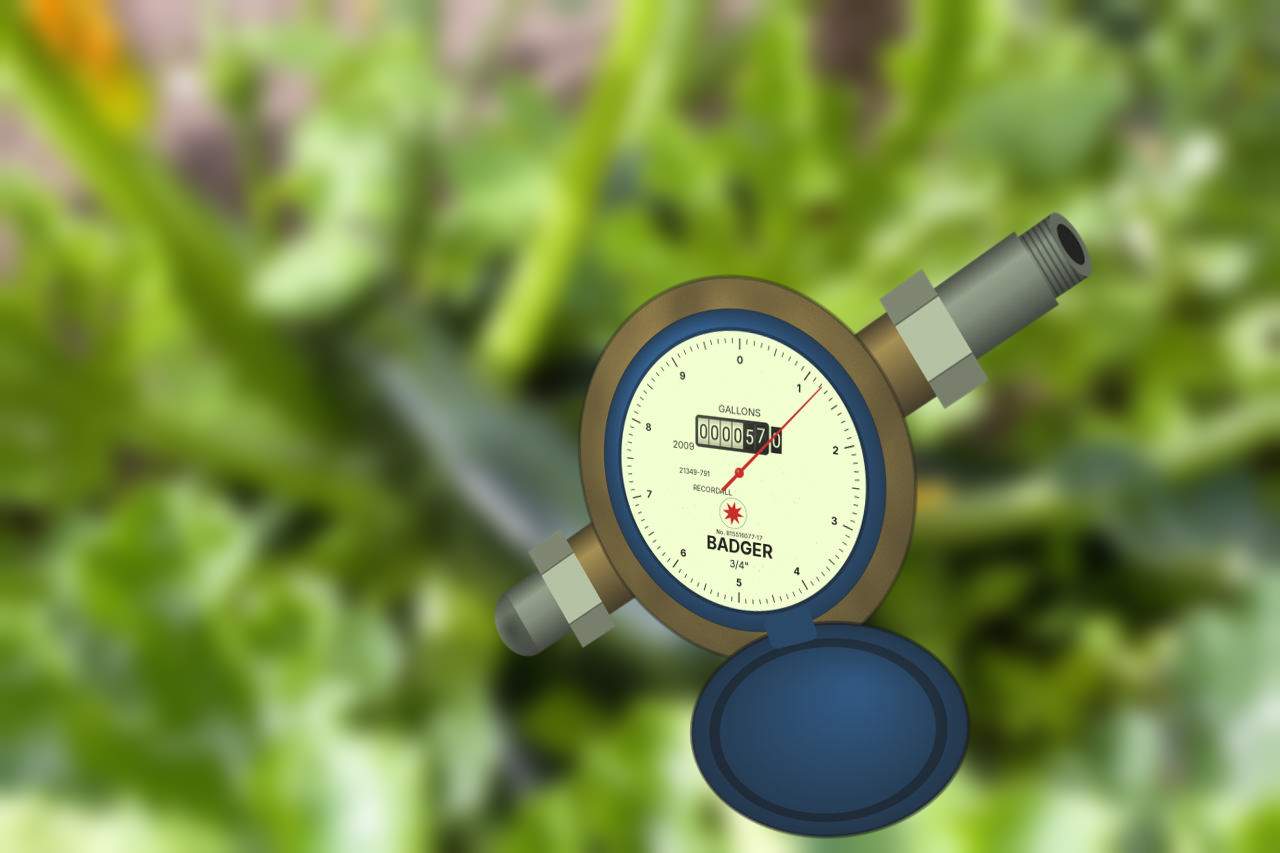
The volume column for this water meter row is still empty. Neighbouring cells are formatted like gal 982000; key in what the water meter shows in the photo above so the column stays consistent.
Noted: gal 571.2
